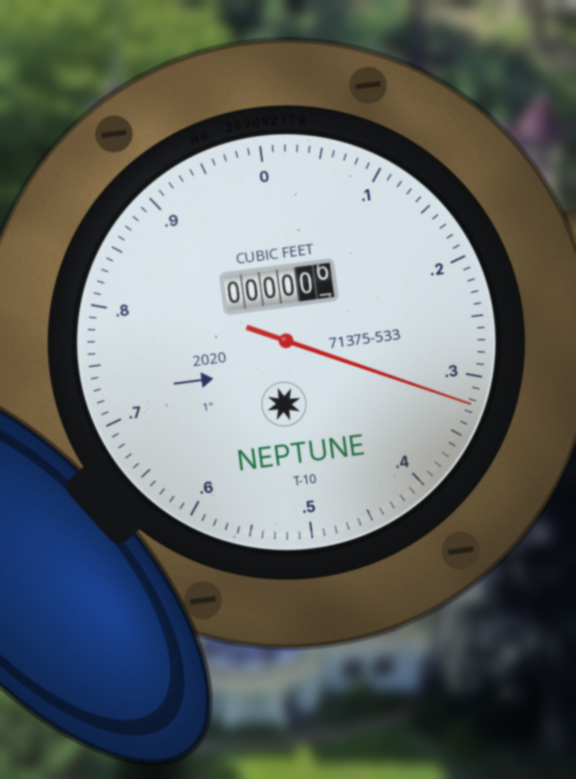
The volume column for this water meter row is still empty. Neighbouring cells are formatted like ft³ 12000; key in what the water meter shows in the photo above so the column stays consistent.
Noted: ft³ 6.32
